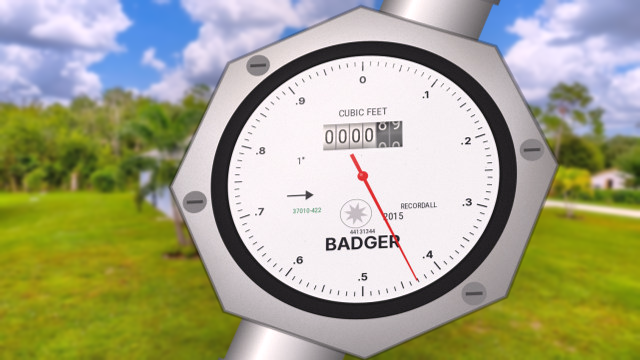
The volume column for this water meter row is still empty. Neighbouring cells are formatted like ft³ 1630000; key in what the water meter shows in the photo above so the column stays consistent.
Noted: ft³ 89.43
